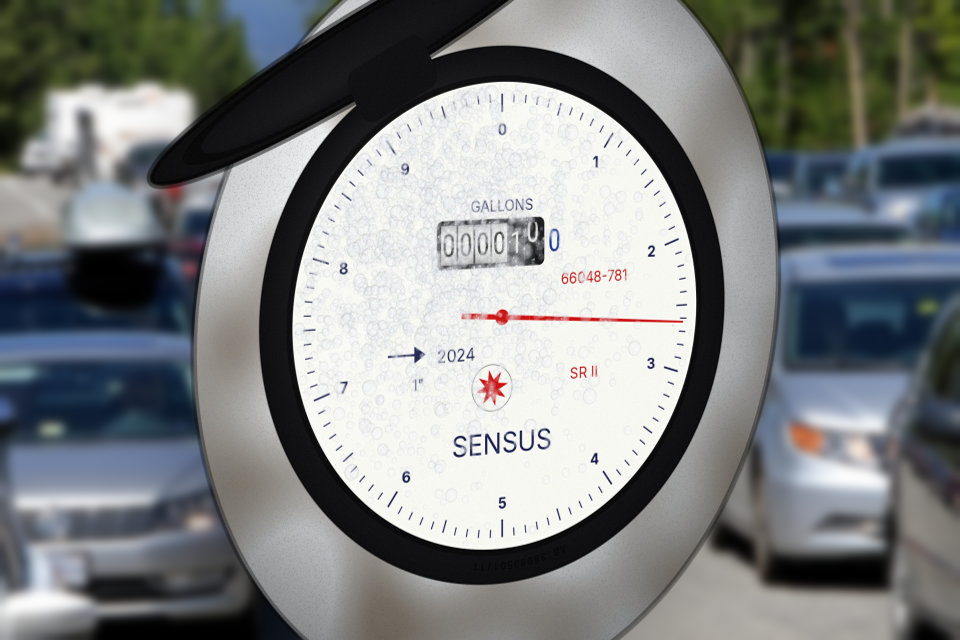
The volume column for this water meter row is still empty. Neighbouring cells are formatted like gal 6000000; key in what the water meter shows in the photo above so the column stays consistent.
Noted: gal 102.6
